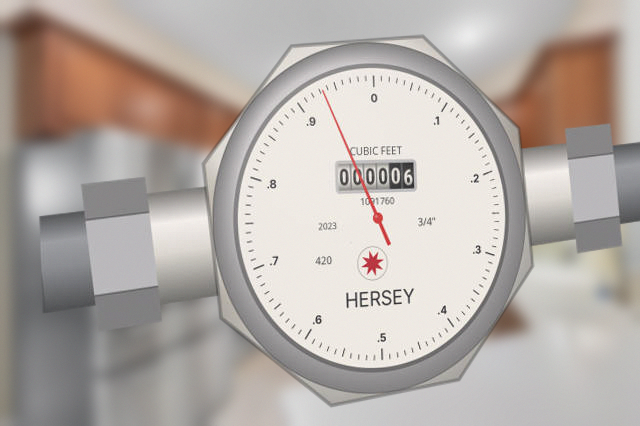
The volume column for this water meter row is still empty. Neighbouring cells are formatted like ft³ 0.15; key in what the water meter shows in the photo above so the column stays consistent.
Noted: ft³ 5.93
